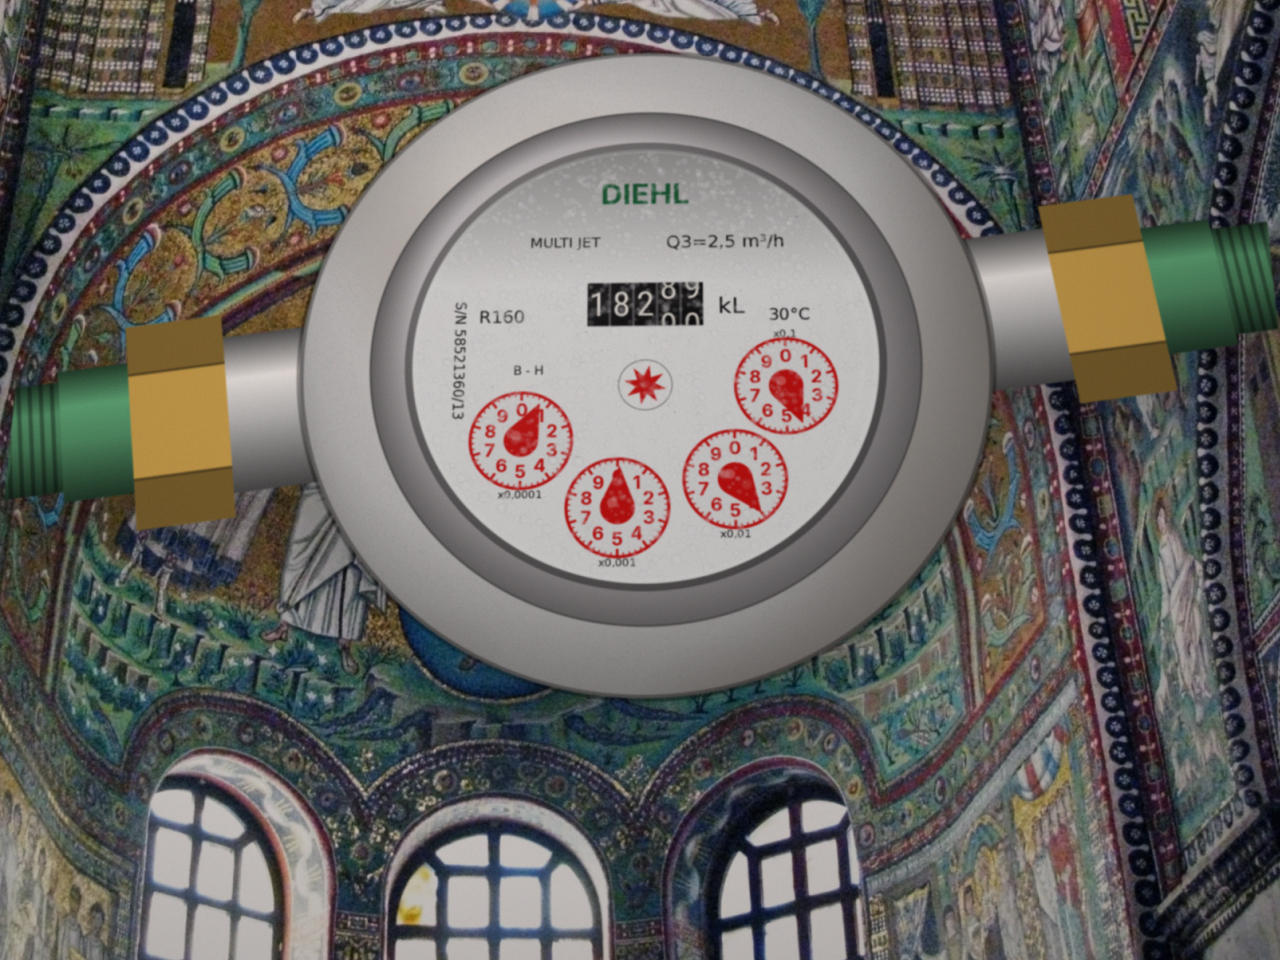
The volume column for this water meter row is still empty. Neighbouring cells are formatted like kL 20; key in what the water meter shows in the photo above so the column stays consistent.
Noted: kL 18289.4400
